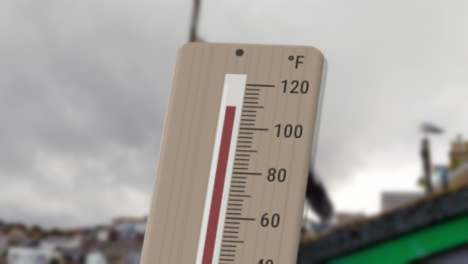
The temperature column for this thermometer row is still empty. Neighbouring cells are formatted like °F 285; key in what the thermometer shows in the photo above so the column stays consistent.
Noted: °F 110
